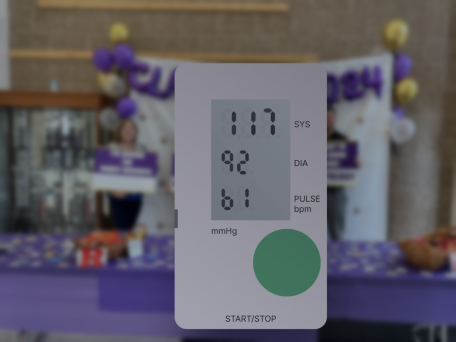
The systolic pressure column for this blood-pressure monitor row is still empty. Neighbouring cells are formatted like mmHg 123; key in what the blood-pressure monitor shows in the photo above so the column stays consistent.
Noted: mmHg 117
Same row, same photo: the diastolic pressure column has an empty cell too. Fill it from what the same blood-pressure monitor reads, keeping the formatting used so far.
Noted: mmHg 92
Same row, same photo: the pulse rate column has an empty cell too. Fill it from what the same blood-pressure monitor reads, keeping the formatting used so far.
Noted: bpm 61
